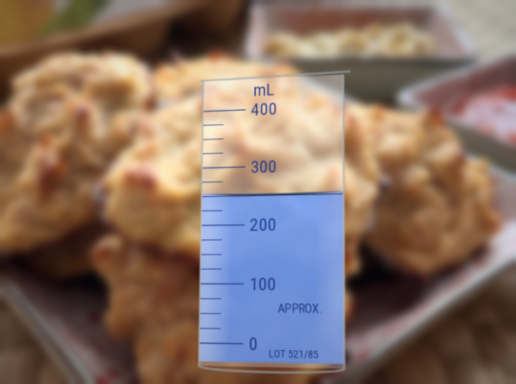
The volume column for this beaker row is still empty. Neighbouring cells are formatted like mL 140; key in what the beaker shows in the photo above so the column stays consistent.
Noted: mL 250
